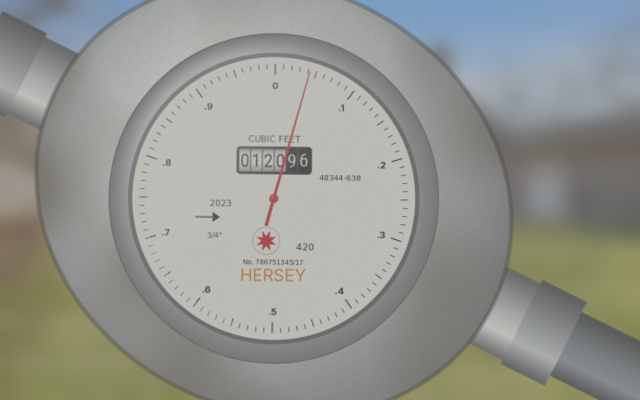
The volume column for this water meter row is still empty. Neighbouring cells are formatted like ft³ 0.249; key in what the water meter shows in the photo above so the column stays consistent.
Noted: ft³ 12096.04
